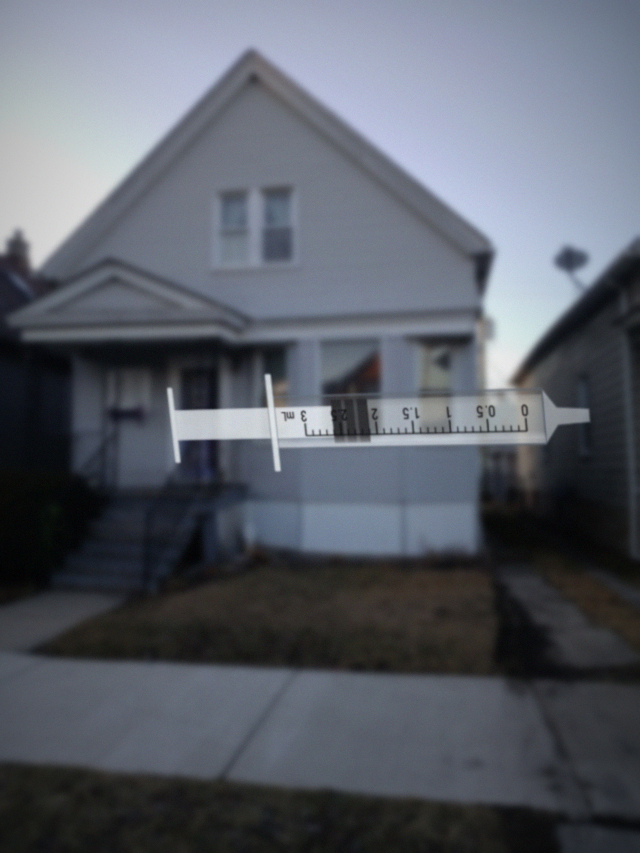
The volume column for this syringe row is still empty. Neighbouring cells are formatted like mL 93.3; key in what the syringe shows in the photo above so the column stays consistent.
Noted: mL 2.1
